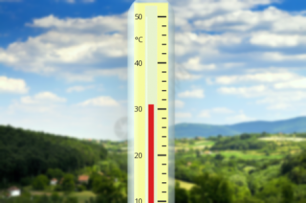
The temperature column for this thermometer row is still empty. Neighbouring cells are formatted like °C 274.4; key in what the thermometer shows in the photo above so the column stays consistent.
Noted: °C 31
